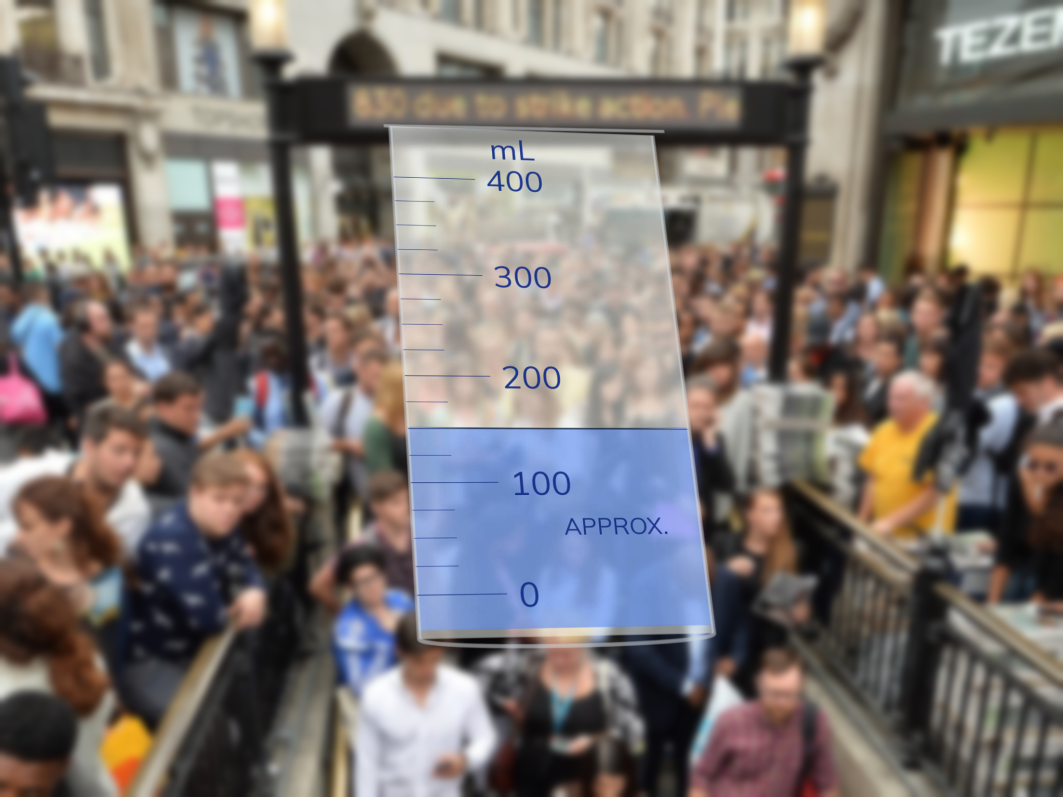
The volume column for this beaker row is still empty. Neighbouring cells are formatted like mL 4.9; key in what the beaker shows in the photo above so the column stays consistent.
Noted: mL 150
